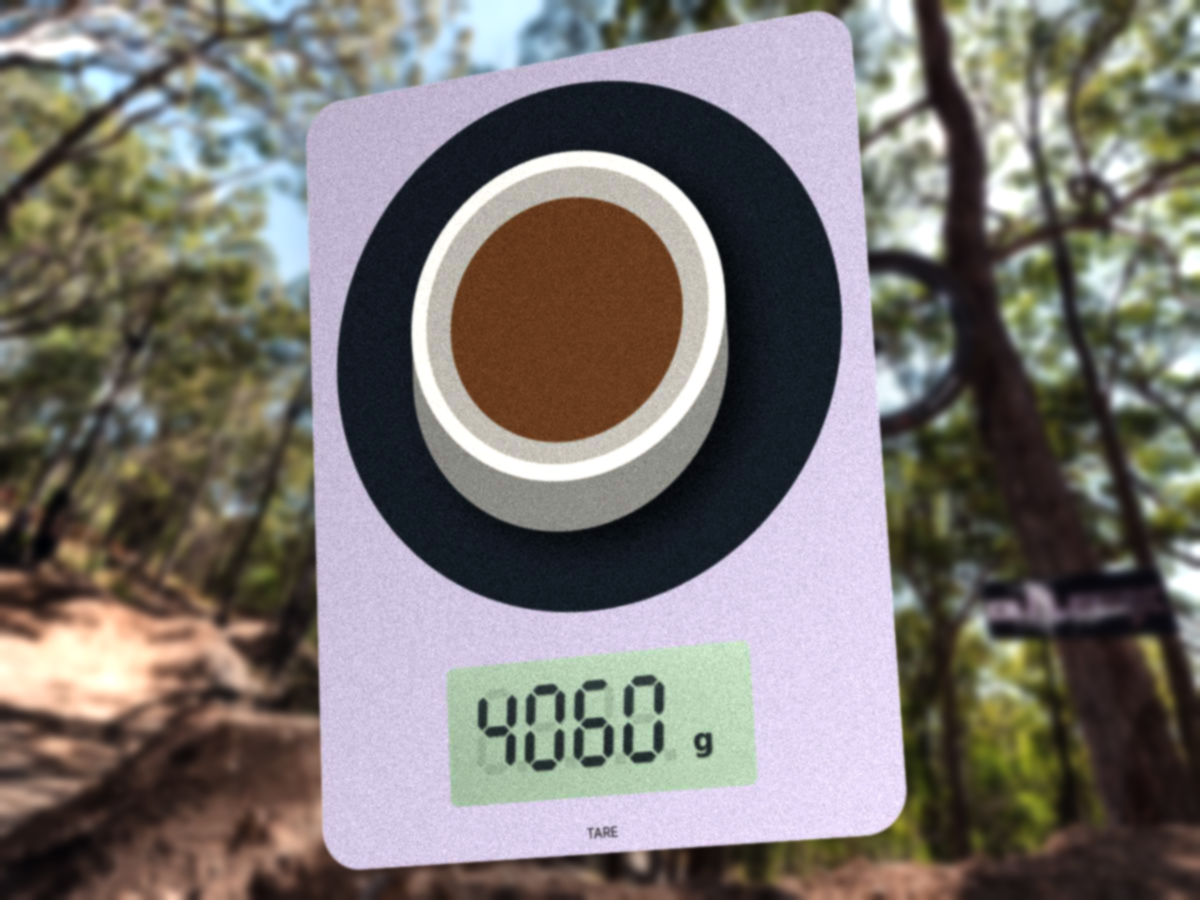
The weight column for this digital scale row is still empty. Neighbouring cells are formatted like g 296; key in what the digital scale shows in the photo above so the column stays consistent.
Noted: g 4060
